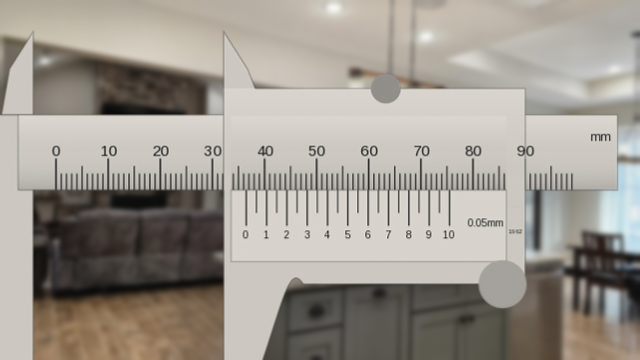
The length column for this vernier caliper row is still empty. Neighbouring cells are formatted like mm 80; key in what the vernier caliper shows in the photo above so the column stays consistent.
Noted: mm 36.5
